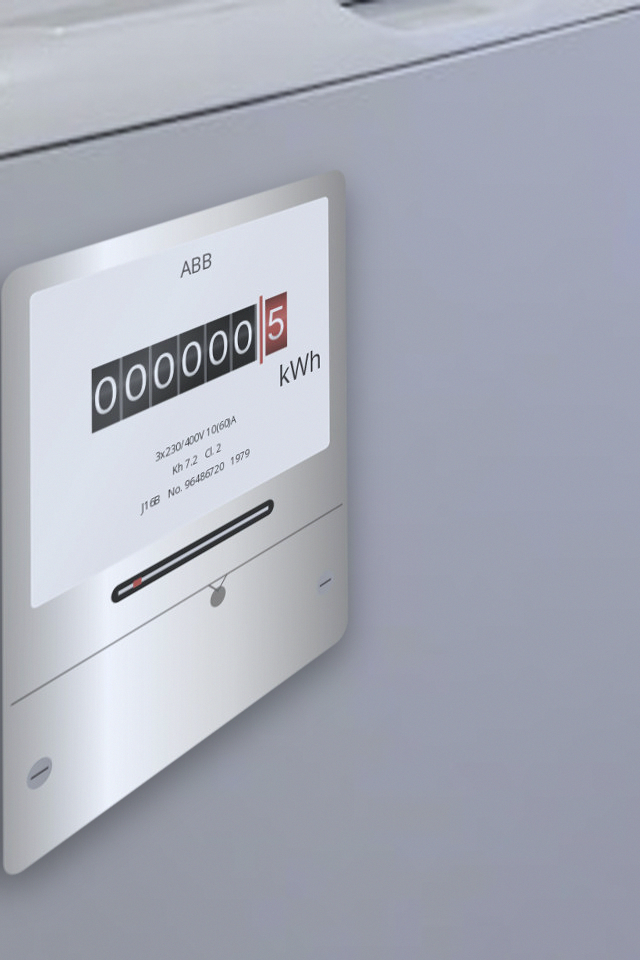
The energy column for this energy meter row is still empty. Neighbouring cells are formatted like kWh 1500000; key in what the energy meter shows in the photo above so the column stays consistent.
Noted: kWh 0.5
